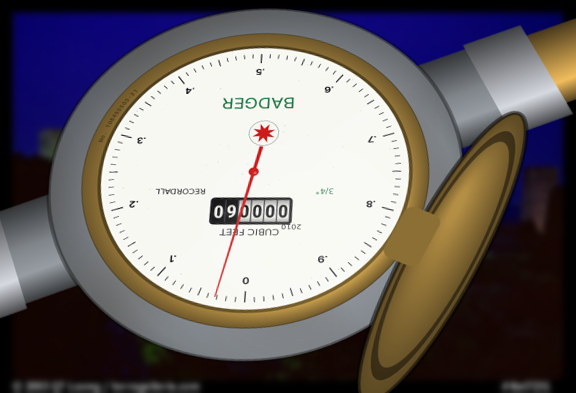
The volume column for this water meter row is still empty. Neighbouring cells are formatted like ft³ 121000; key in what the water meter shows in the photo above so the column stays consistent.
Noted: ft³ 60.03
